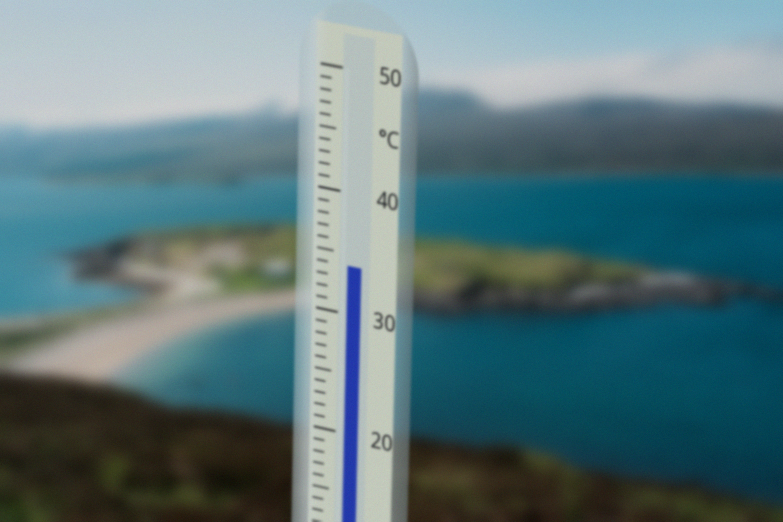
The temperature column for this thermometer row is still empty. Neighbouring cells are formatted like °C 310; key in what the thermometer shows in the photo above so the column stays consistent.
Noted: °C 34
